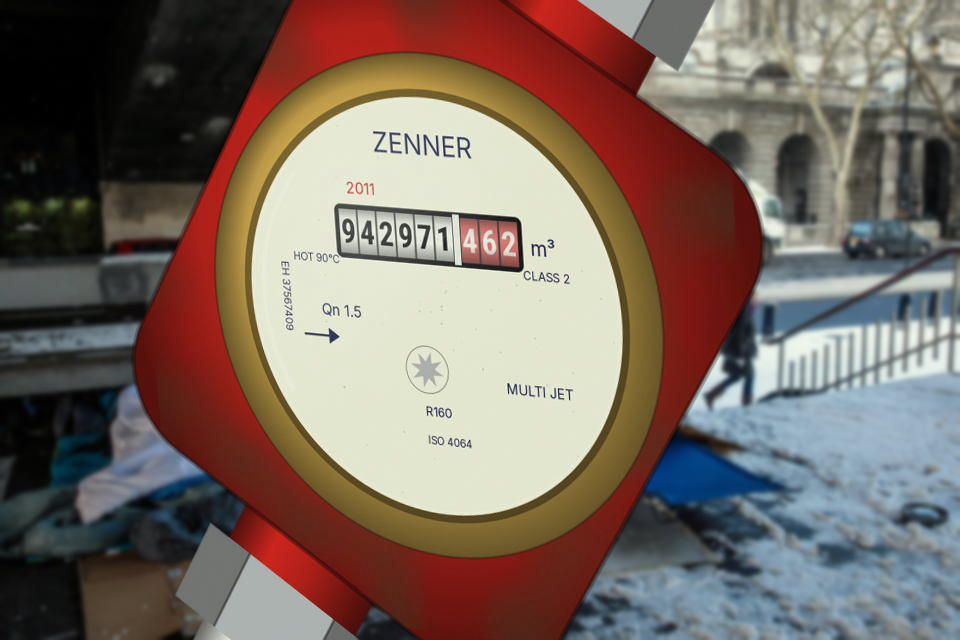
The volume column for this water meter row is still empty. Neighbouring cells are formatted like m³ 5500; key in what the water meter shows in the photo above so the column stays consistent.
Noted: m³ 942971.462
